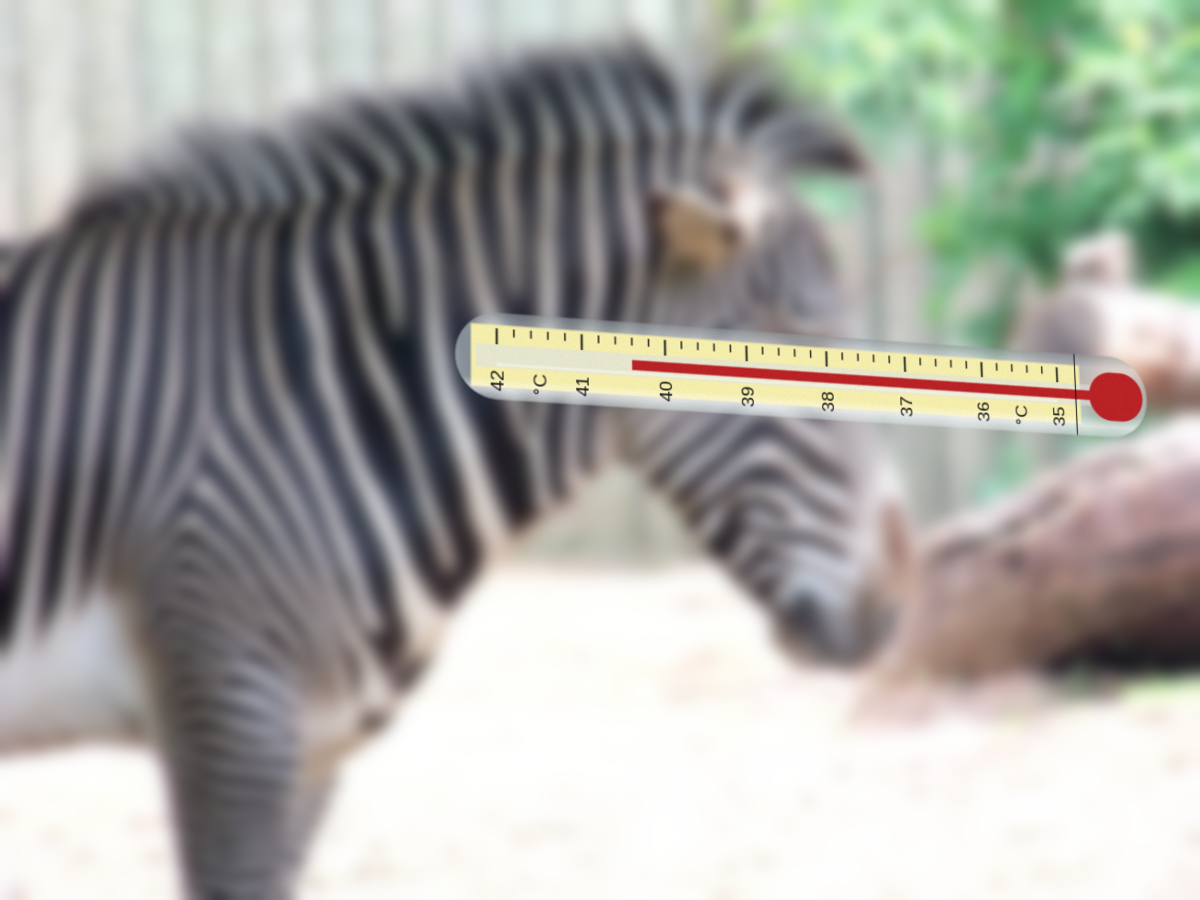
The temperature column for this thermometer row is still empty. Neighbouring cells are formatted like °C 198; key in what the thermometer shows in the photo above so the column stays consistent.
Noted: °C 40.4
